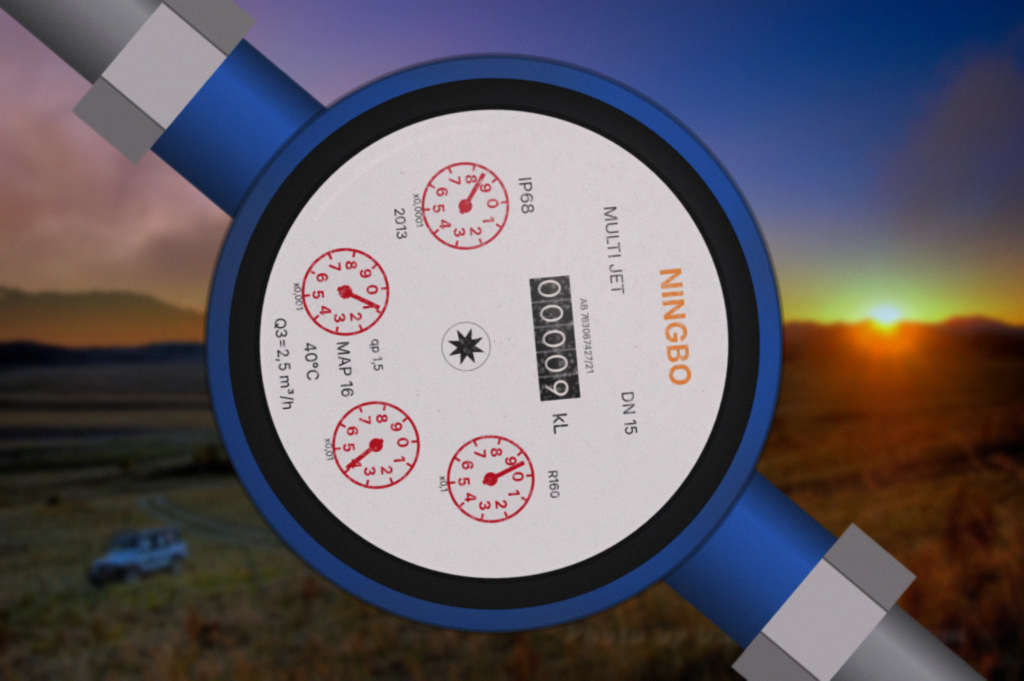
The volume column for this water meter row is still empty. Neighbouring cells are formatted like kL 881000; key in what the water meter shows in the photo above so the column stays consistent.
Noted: kL 8.9408
